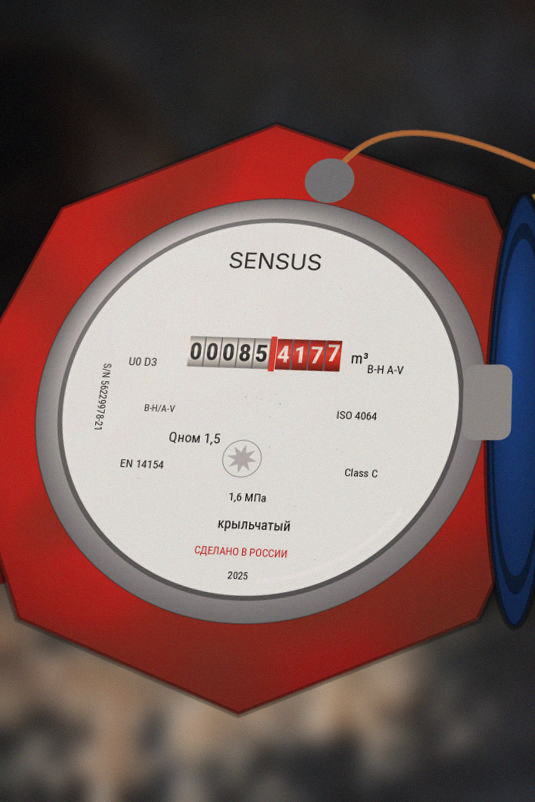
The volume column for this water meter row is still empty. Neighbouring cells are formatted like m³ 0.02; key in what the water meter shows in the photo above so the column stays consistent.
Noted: m³ 85.4177
